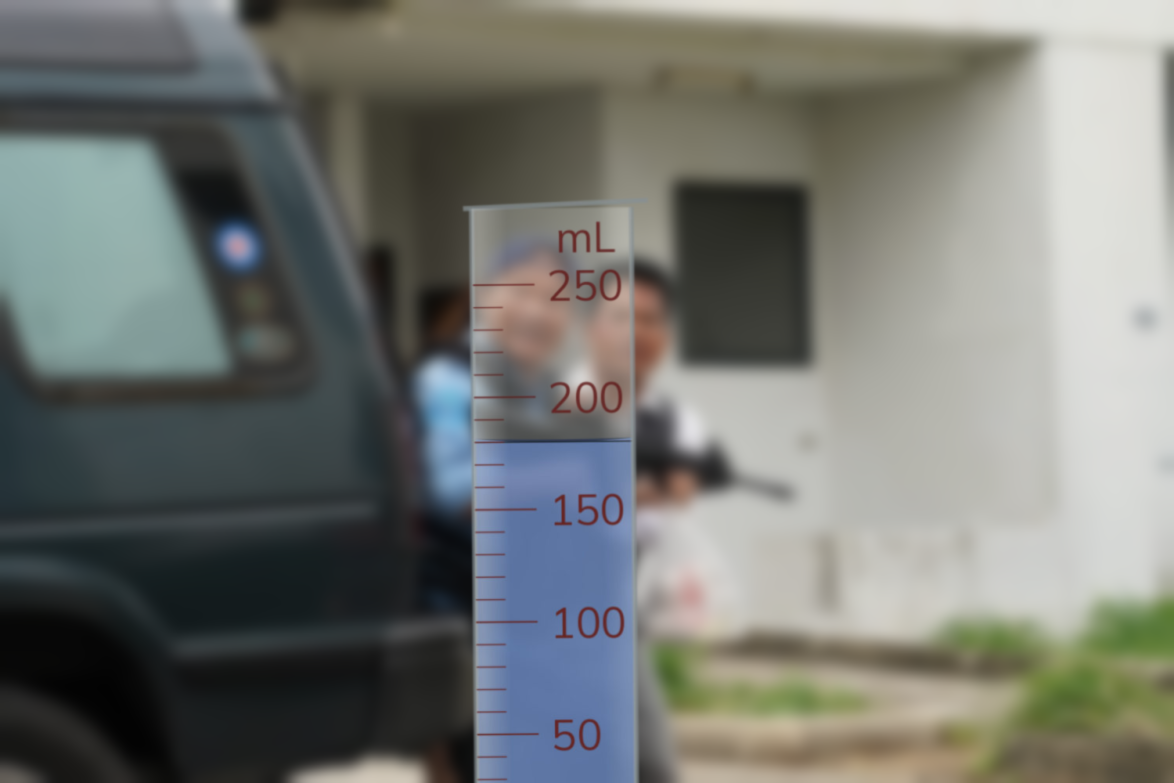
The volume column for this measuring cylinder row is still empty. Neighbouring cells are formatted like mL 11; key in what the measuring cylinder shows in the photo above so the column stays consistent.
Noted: mL 180
